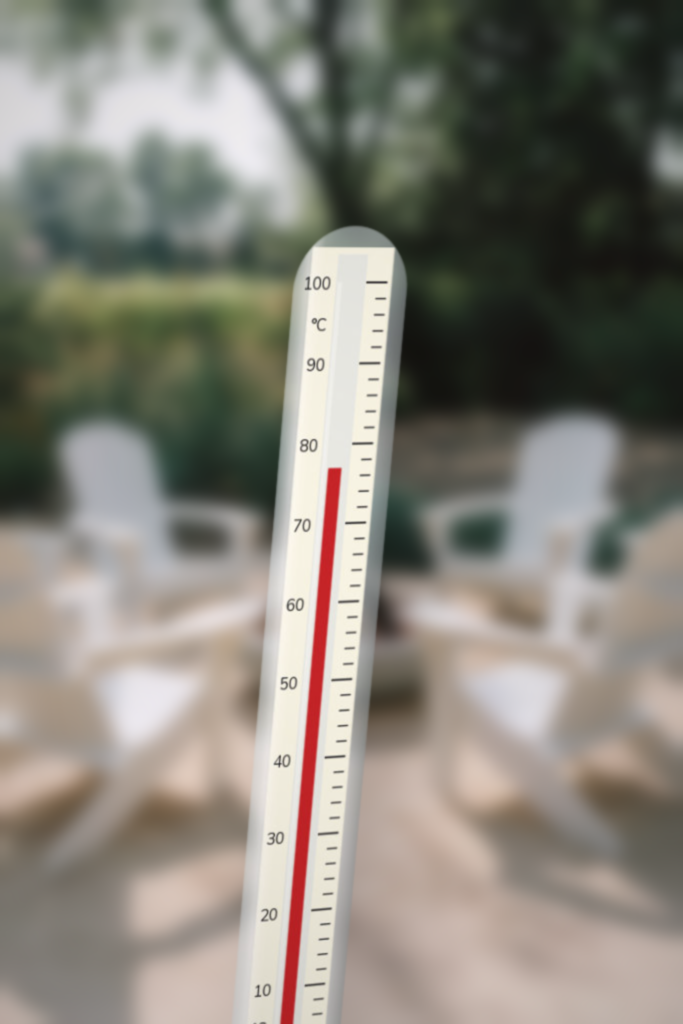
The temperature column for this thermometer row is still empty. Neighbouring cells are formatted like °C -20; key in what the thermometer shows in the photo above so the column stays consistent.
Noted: °C 77
